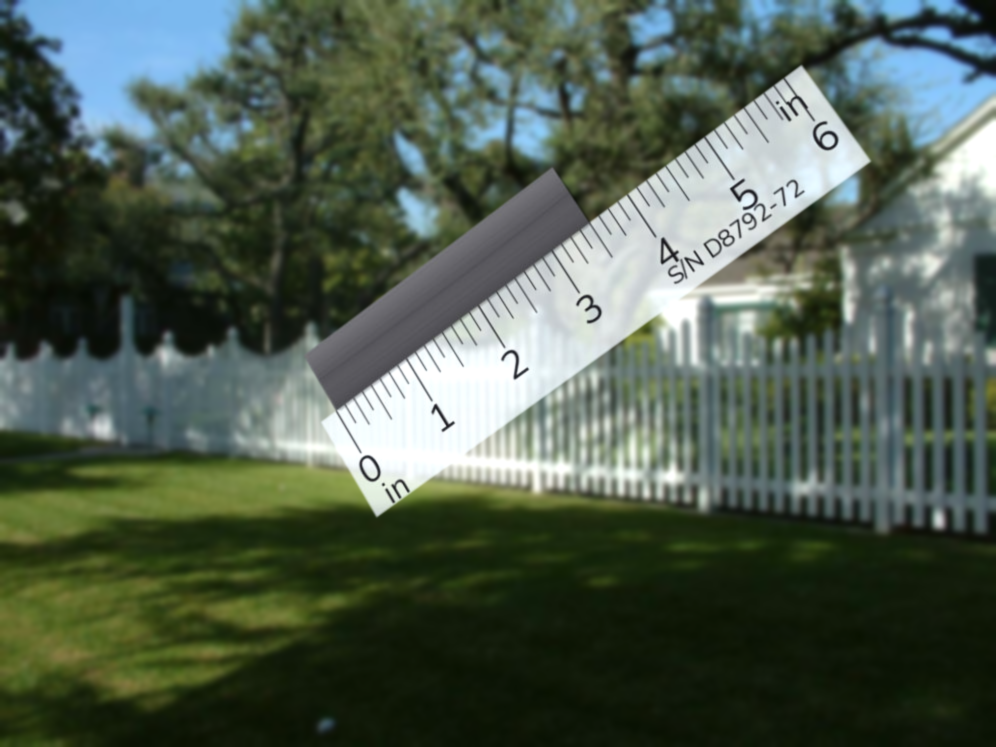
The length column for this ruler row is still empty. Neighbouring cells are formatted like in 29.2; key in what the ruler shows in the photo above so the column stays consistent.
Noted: in 3.5
